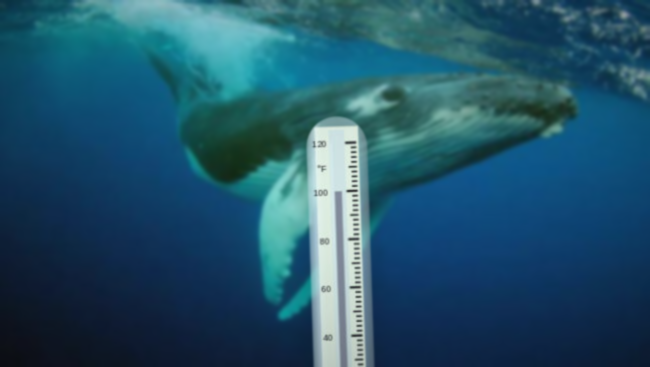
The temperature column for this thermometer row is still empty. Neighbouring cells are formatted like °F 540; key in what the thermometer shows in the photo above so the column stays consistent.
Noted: °F 100
